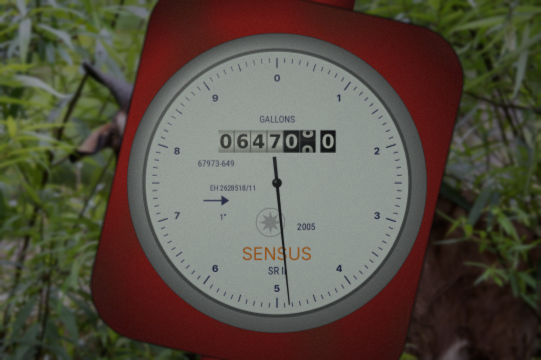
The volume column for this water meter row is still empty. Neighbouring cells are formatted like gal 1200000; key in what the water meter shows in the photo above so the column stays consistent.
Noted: gal 647084.8
